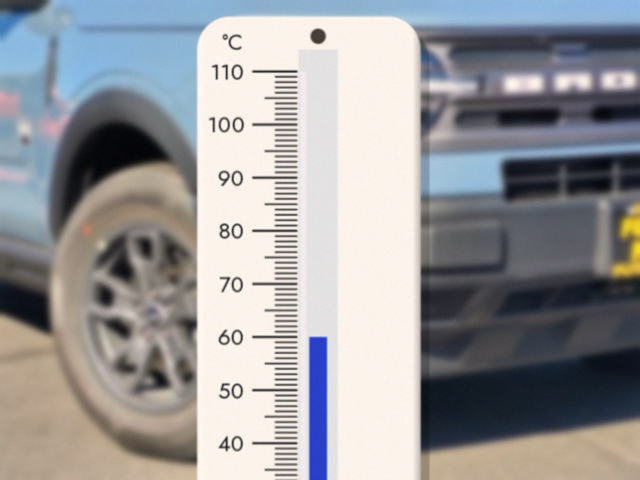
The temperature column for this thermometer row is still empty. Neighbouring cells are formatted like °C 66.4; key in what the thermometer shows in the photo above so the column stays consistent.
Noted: °C 60
